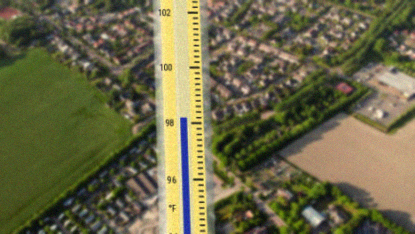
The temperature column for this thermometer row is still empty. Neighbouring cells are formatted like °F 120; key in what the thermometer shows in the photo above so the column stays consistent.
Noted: °F 98.2
